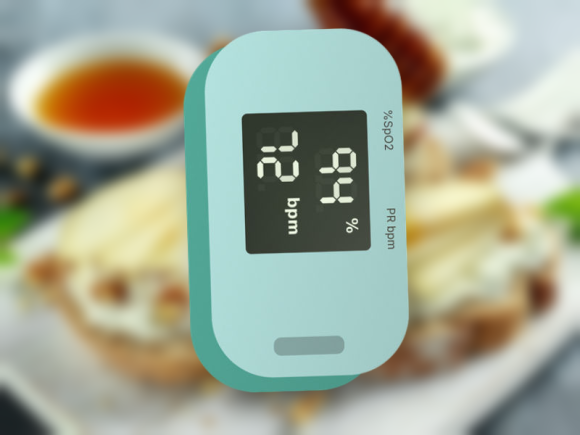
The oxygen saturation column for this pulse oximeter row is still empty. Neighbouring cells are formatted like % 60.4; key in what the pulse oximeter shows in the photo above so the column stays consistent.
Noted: % 94
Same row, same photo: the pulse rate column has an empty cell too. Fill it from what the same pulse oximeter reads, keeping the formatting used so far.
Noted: bpm 72
